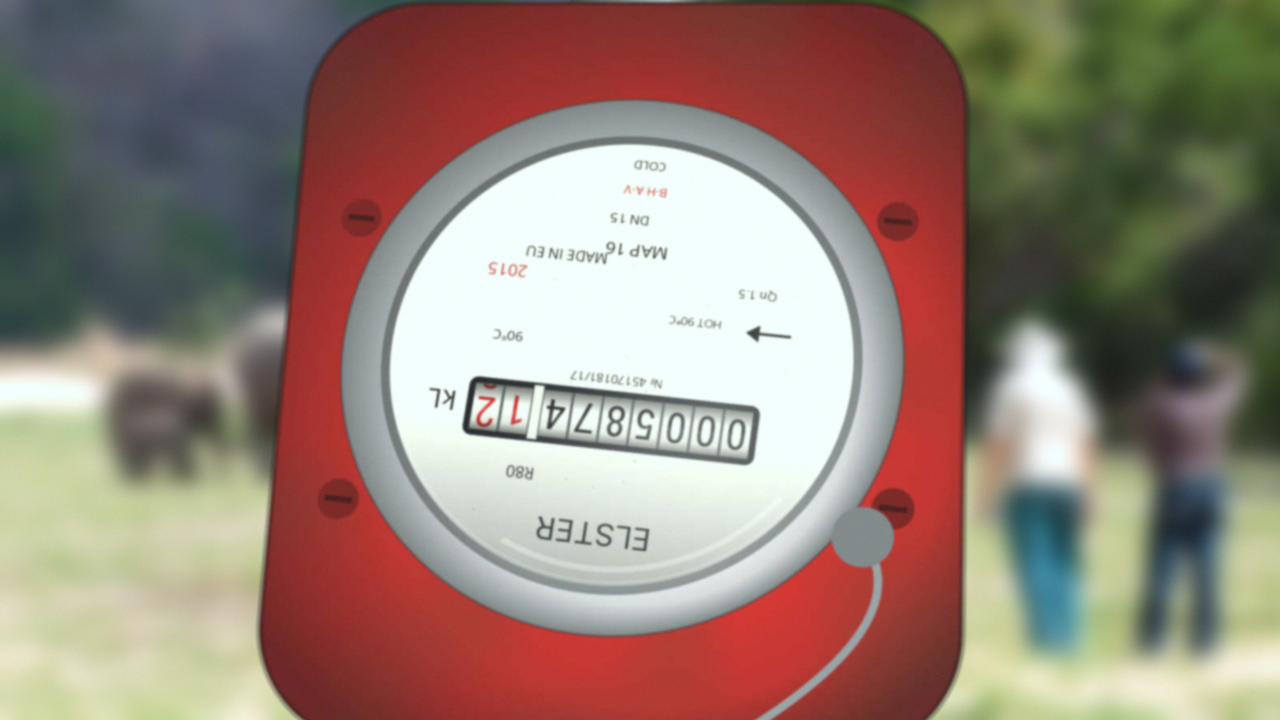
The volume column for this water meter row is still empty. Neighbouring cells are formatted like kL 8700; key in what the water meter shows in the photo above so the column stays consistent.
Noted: kL 5874.12
